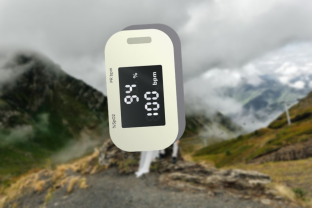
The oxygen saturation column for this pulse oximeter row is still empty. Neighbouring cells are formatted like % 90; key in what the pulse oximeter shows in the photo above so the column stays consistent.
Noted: % 94
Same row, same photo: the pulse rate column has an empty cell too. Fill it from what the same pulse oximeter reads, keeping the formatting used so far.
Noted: bpm 100
